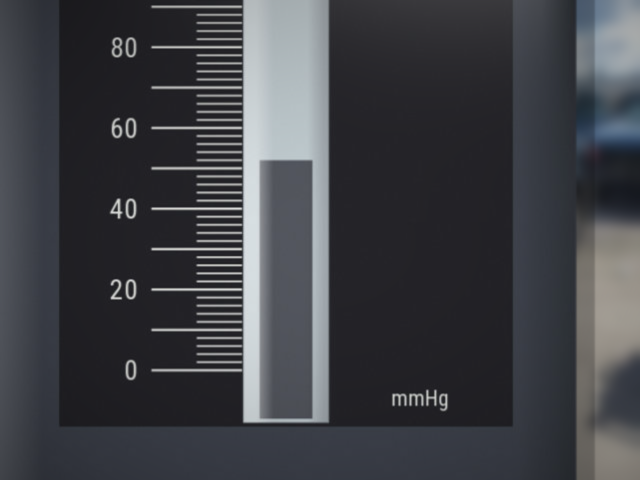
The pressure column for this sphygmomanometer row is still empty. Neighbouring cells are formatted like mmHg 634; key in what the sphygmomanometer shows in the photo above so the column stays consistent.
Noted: mmHg 52
